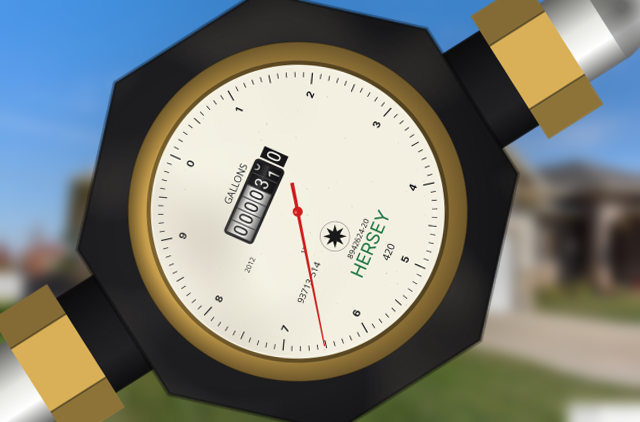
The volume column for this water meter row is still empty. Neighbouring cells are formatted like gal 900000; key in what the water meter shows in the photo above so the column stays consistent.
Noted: gal 306.5
